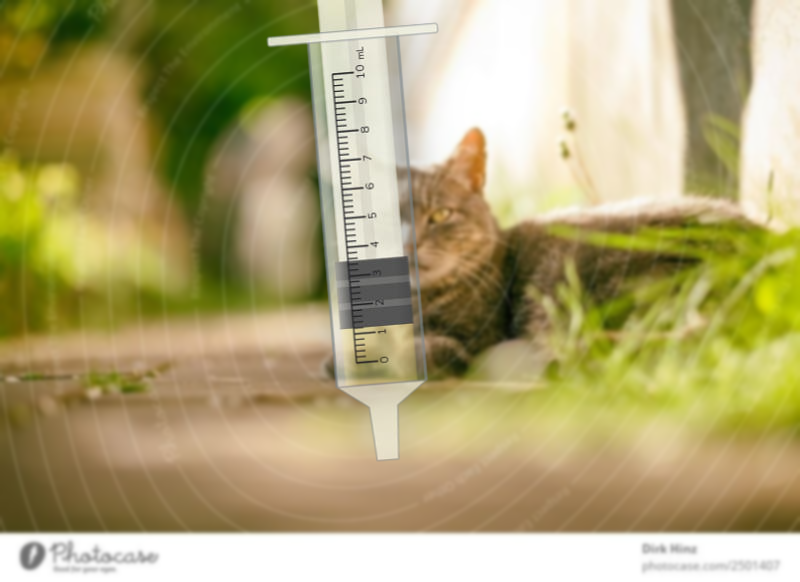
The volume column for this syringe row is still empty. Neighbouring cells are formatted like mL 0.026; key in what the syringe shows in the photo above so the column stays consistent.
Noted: mL 1.2
